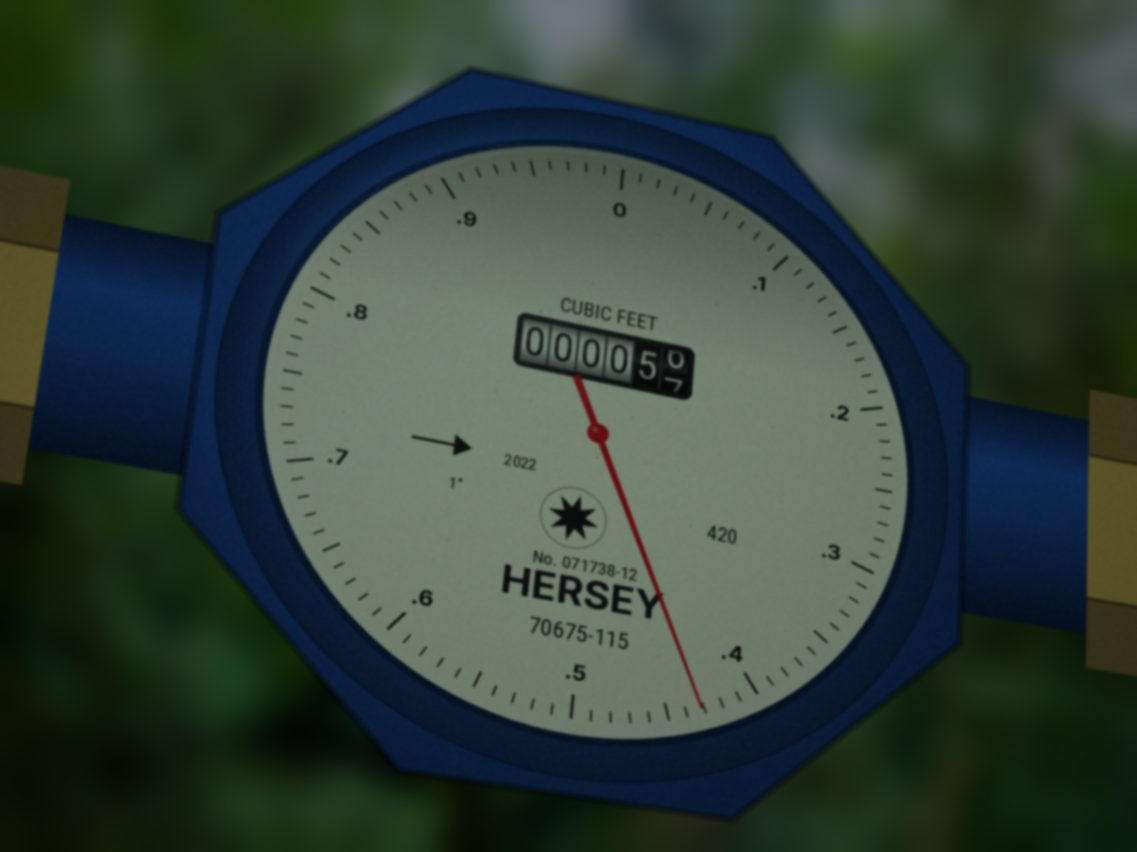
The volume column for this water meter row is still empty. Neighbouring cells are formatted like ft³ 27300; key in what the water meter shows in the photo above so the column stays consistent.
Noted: ft³ 56.43
